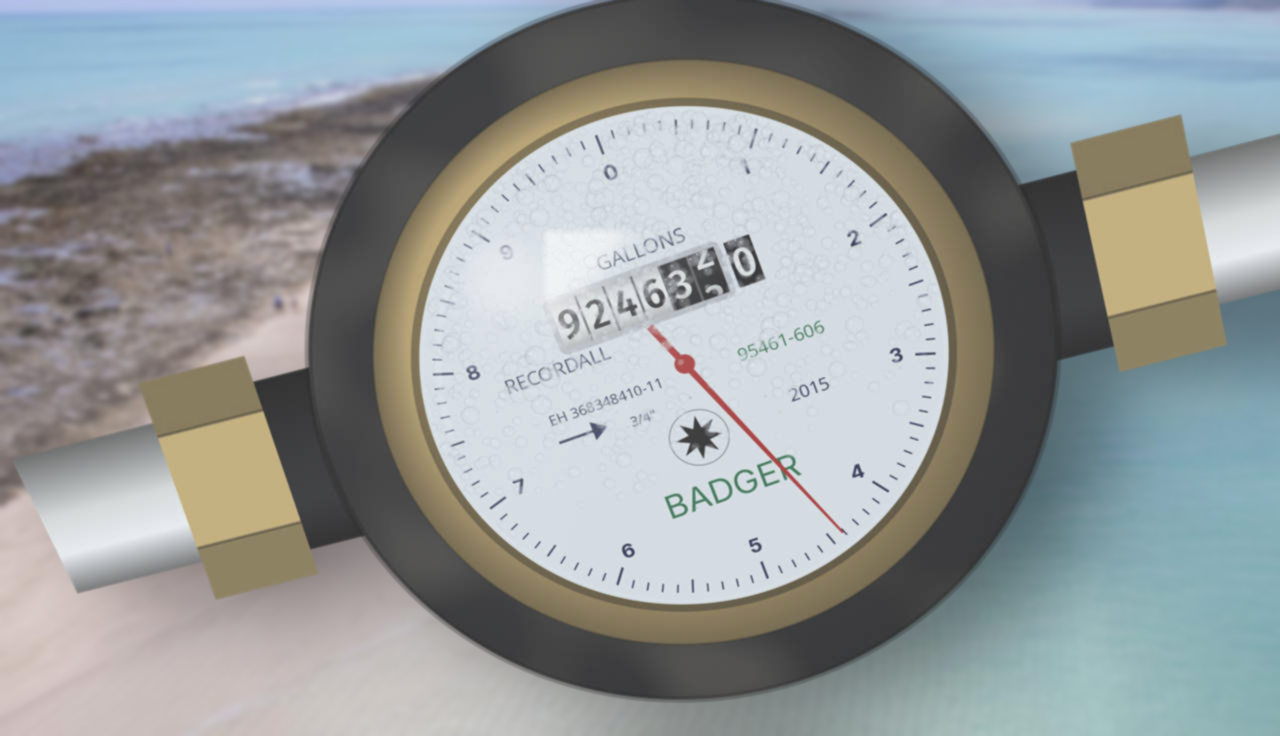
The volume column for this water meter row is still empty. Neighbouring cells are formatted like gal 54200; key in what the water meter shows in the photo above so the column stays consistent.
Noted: gal 9246324.4
